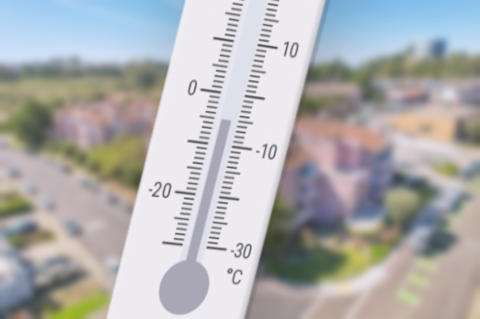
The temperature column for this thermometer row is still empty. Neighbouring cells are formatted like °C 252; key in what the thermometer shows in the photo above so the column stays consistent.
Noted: °C -5
